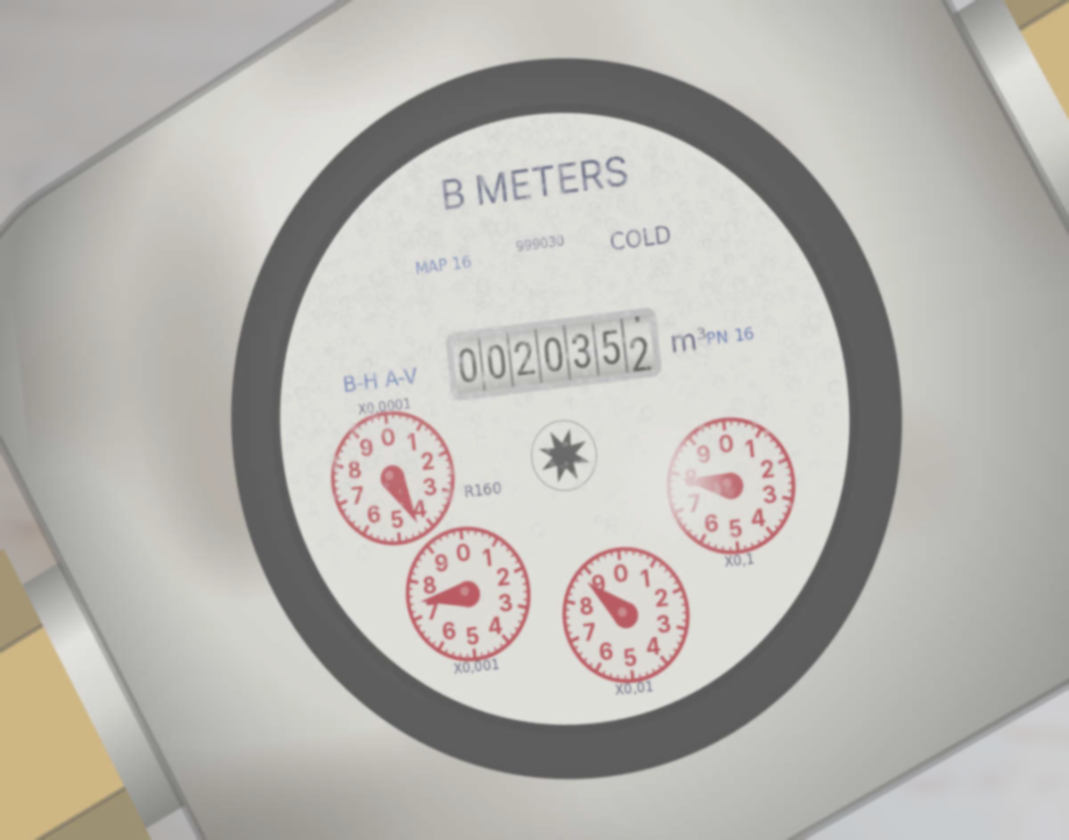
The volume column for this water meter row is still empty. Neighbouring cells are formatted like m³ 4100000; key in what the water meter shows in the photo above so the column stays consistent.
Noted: m³ 20351.7874
